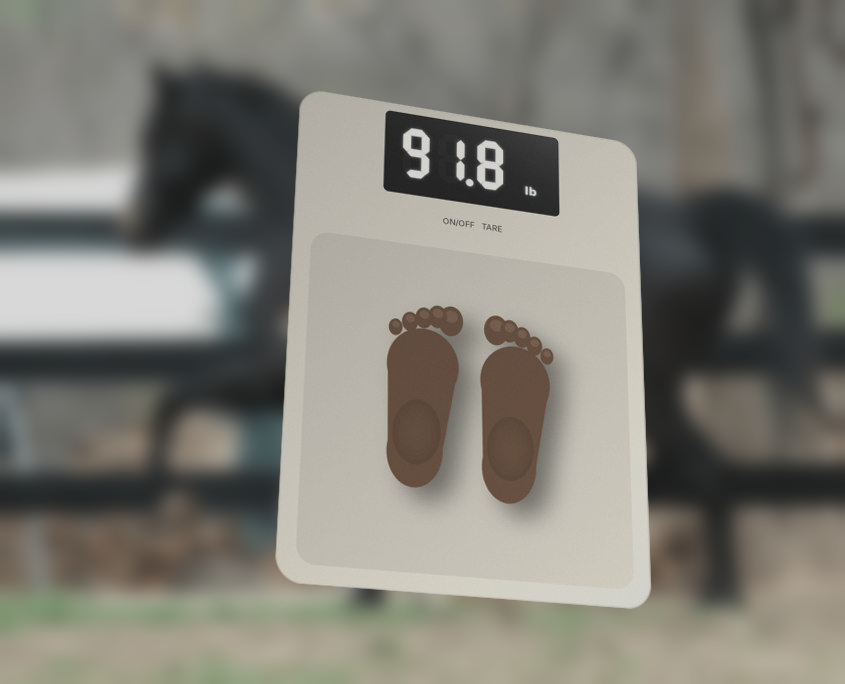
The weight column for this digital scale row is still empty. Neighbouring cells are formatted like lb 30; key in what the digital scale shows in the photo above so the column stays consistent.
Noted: lb 91.8
